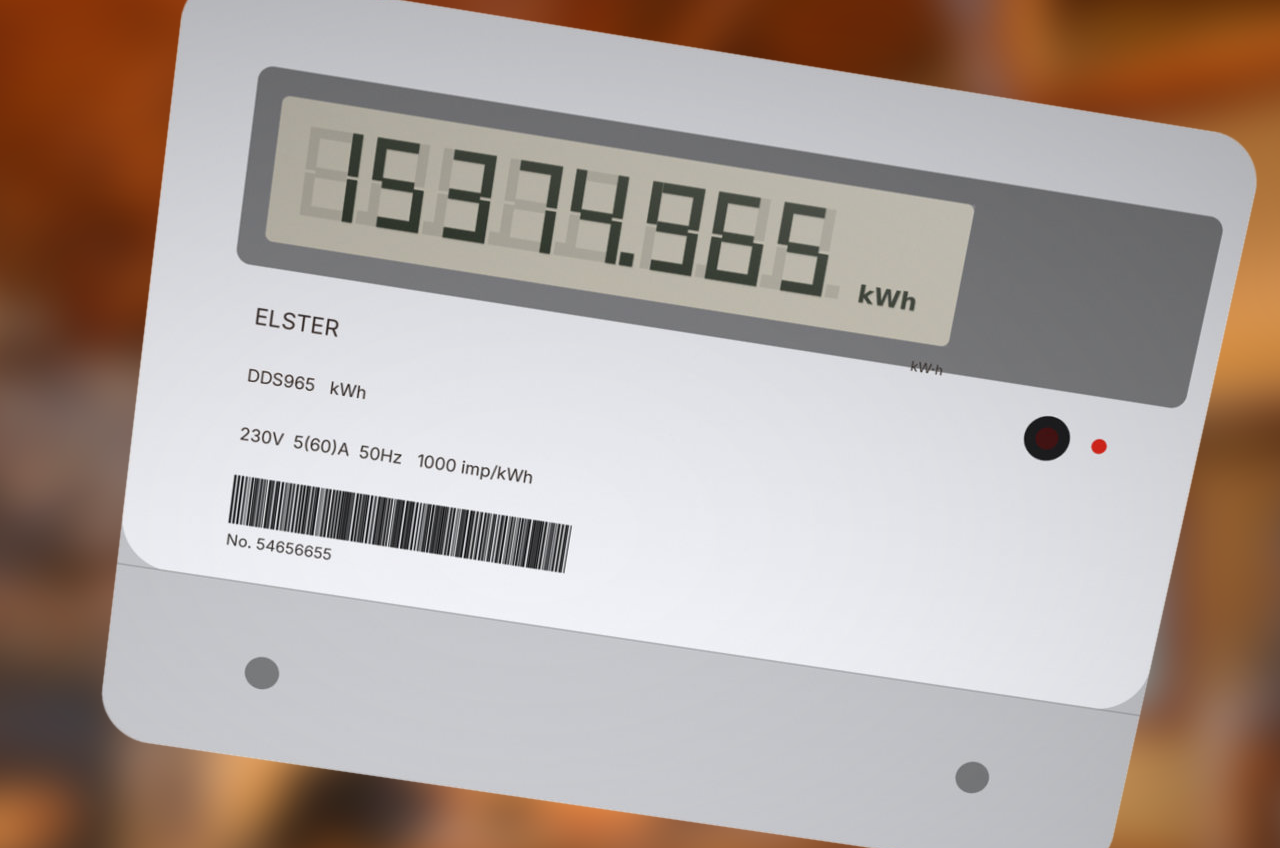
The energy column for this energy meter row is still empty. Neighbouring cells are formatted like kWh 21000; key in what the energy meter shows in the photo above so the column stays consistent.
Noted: kWh 15374.965
